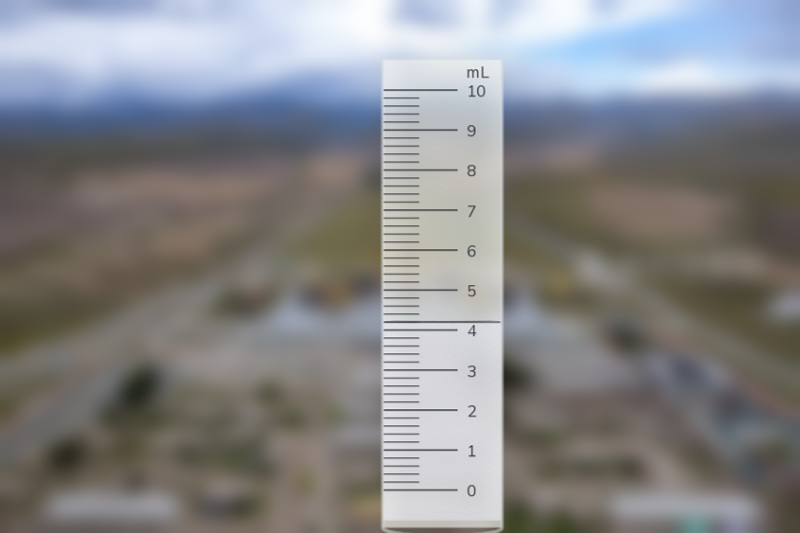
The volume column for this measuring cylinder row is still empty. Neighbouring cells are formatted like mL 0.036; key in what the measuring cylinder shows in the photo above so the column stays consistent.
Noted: mL 4.2
